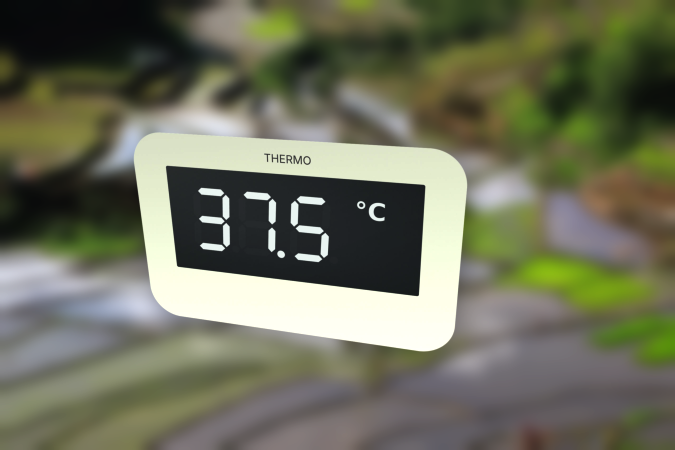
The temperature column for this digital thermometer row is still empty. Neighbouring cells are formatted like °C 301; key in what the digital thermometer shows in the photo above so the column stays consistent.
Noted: °C 37.5
